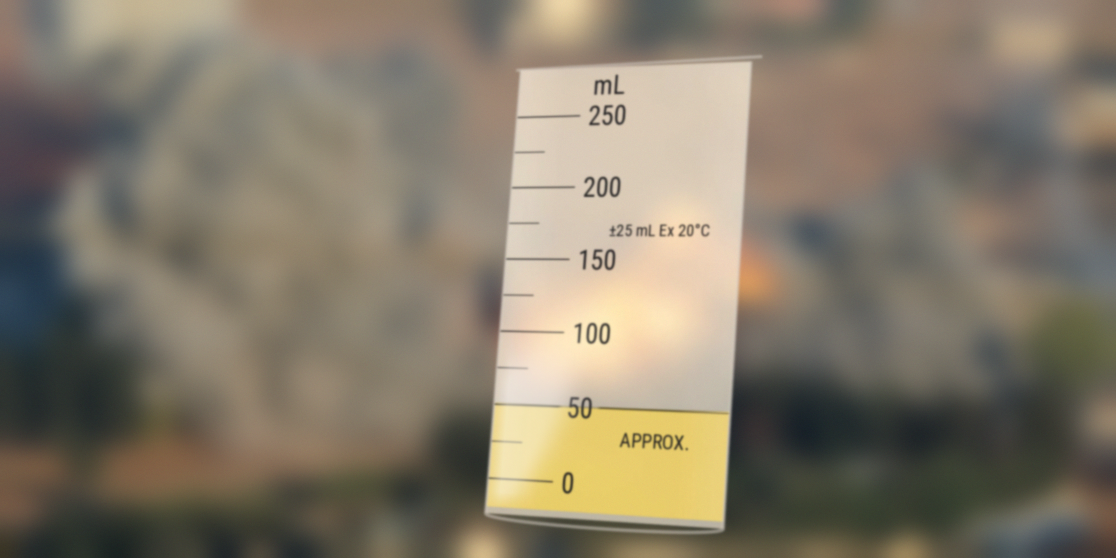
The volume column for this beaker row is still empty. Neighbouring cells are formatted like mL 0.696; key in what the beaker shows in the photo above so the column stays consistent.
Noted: mL 50
